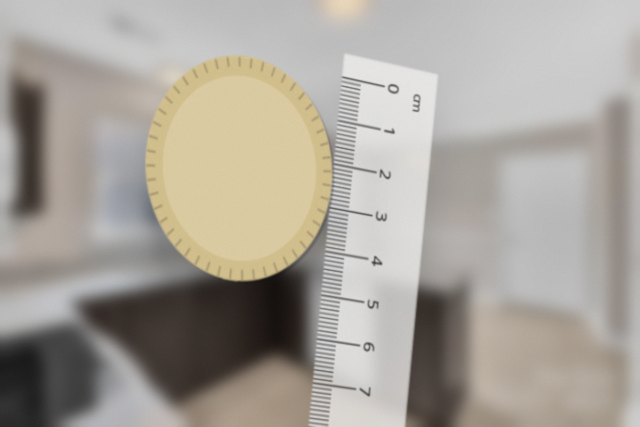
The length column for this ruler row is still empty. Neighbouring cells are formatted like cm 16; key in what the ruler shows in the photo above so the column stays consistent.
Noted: cm 5
